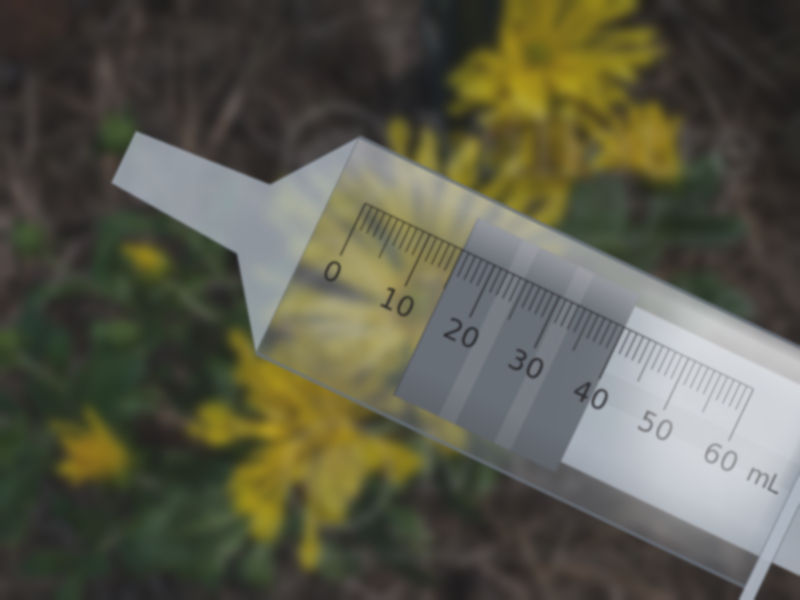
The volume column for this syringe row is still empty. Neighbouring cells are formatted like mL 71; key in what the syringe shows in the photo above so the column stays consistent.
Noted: mL 15
